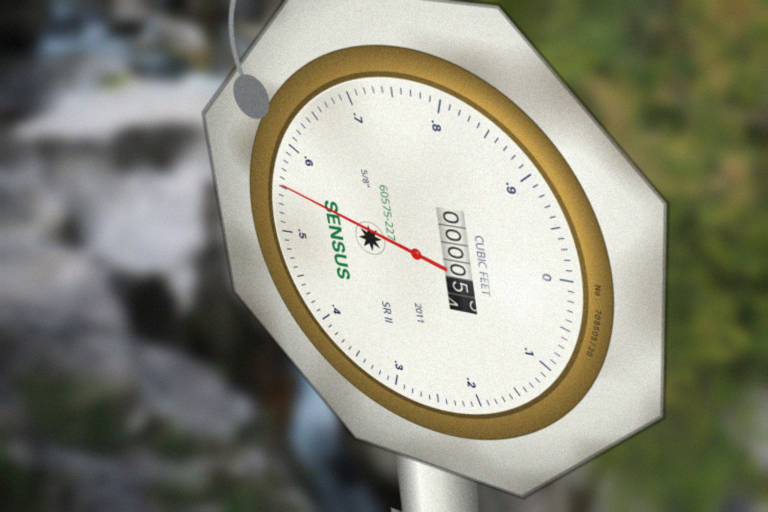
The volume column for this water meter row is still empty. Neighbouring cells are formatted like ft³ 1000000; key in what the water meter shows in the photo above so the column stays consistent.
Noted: ft³ 53.55
